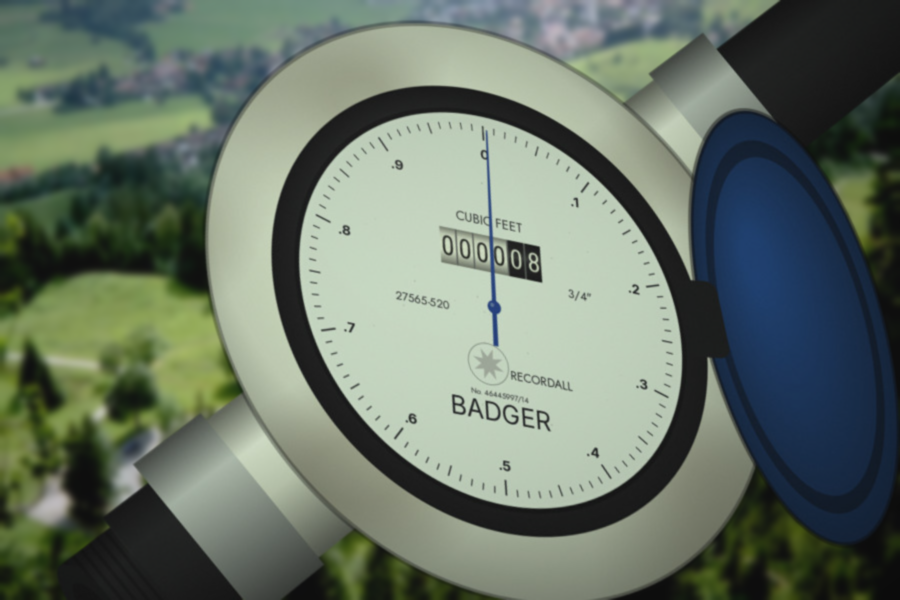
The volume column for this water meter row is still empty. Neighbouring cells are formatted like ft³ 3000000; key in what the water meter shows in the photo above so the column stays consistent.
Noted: ft³ 8.00
